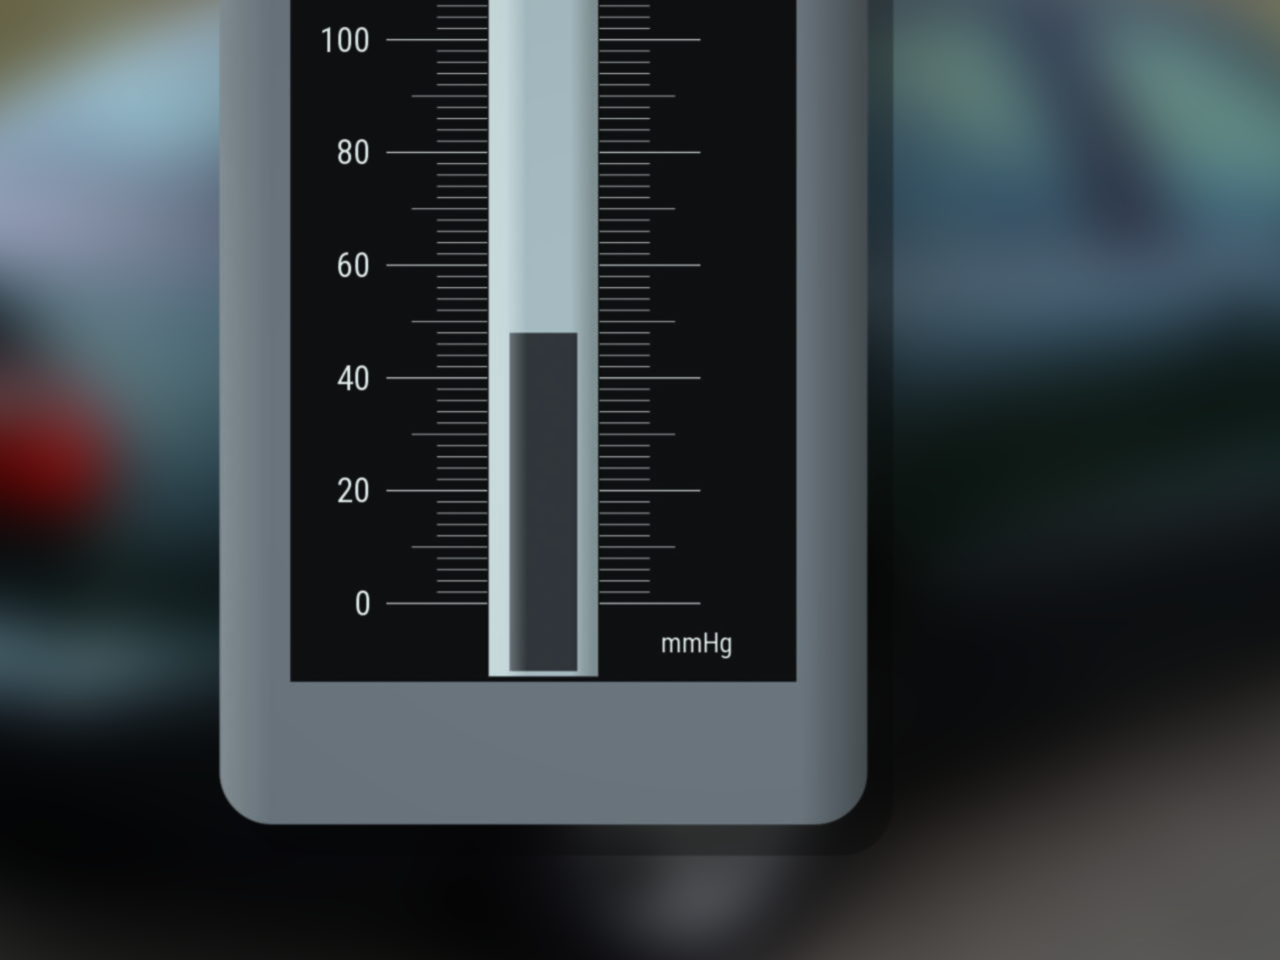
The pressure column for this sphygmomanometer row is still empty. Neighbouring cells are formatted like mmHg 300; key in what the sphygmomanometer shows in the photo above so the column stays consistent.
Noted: mmHg 48
